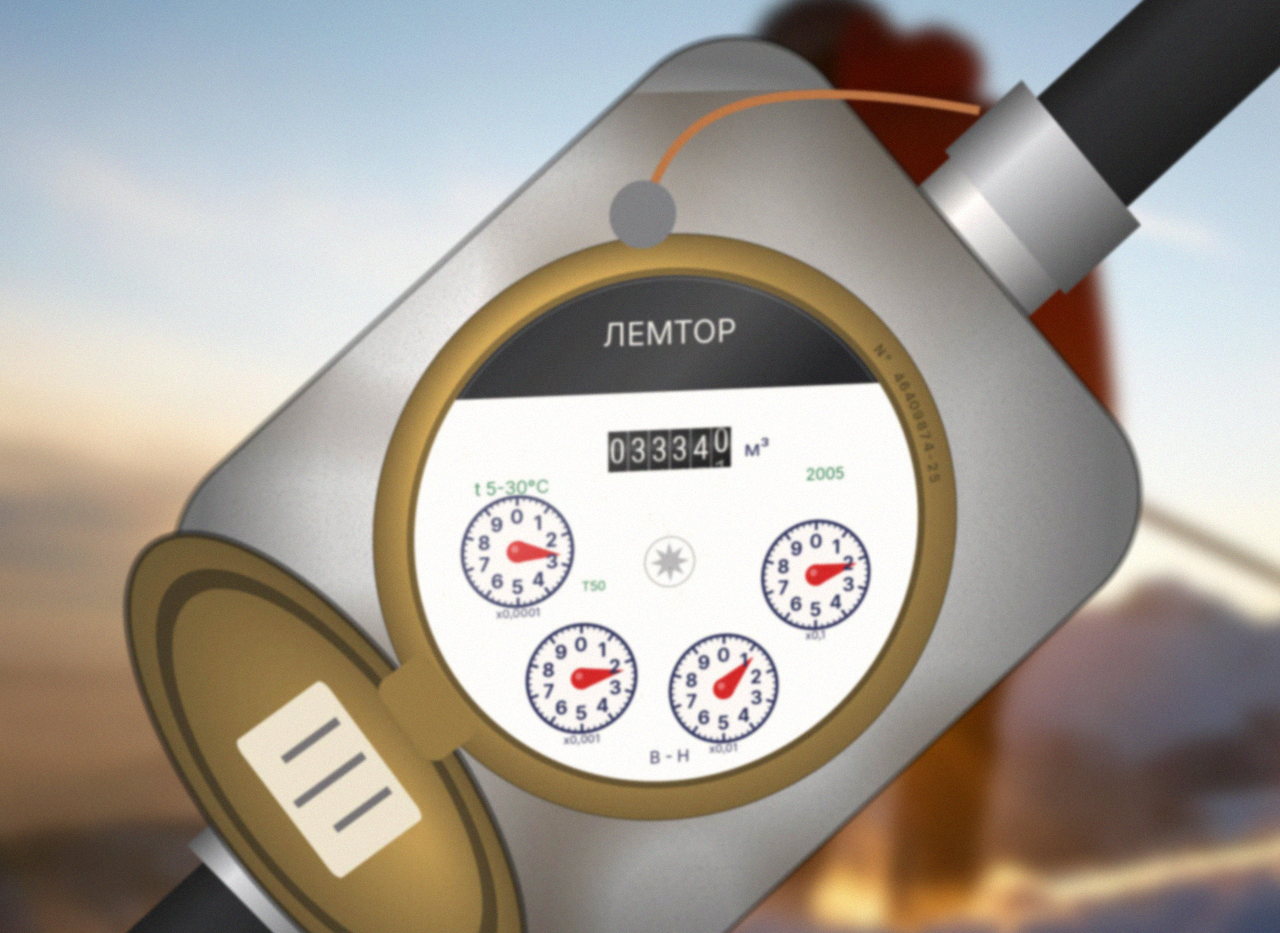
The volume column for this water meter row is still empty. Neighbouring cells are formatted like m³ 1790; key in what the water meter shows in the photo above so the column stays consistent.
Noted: m³ 33340.2122
